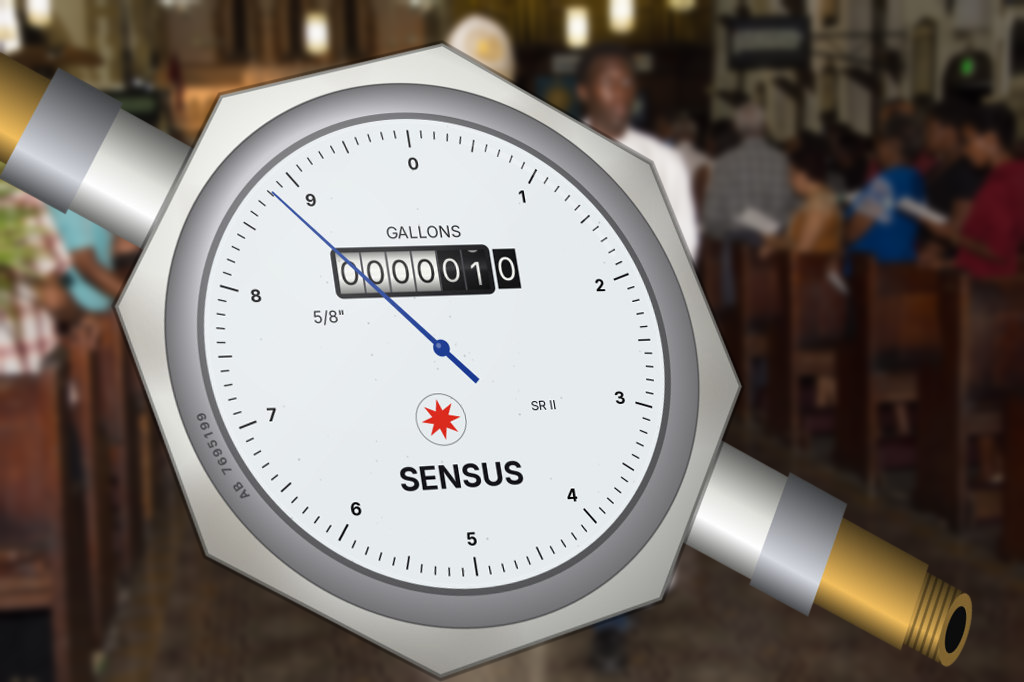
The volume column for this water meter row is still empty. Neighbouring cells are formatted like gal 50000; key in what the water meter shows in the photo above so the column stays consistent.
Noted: gal 8.8
